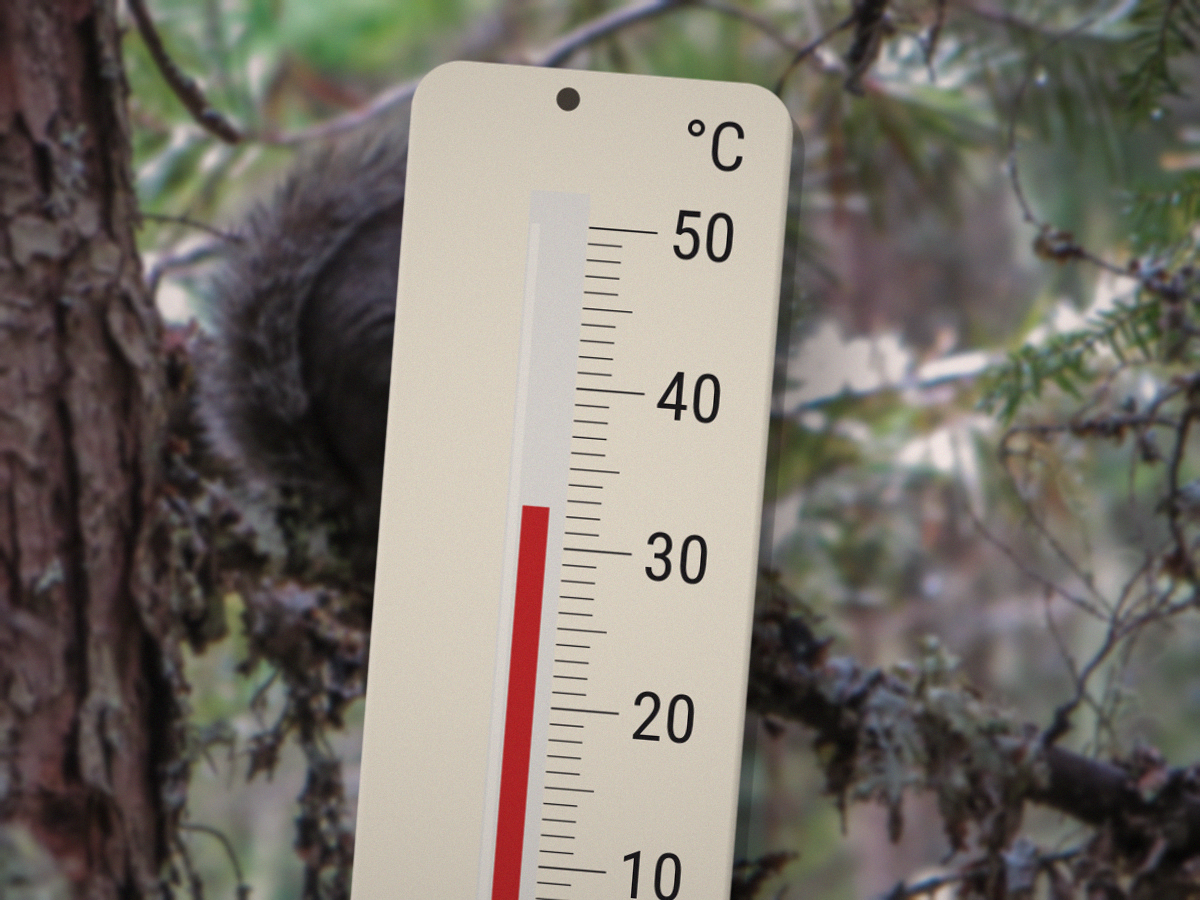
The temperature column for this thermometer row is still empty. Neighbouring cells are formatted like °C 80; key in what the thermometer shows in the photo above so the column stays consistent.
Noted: °C 32.5
